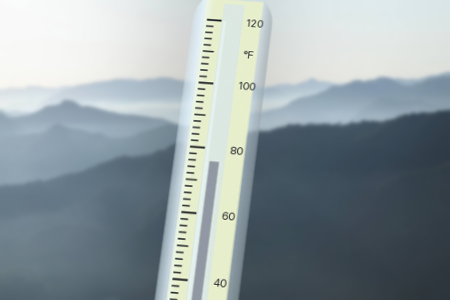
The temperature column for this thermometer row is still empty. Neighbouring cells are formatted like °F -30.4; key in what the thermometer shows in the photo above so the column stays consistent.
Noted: °F 76
